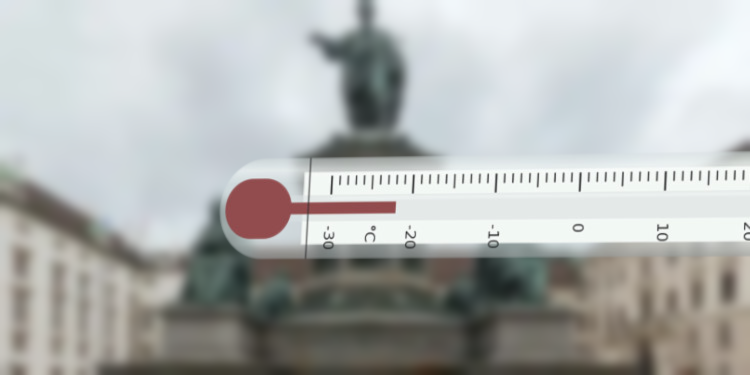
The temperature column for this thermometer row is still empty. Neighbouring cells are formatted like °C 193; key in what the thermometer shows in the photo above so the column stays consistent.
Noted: °C -22
